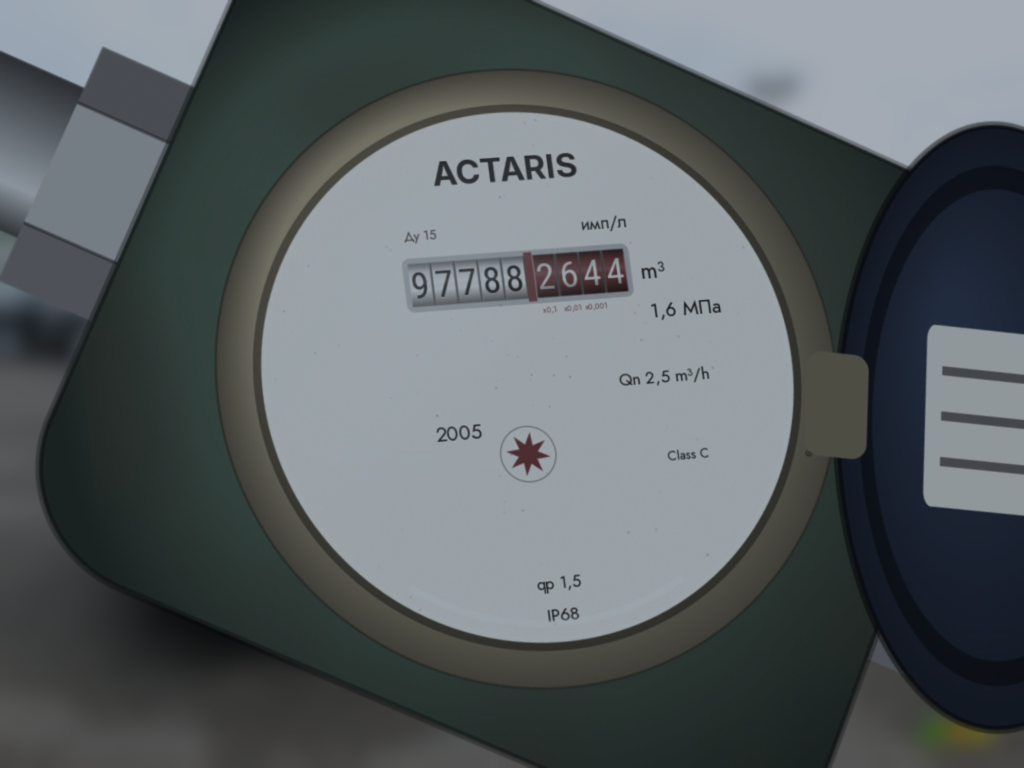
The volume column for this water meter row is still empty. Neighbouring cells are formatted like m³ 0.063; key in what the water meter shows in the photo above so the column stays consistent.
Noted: m³ 97788.2644
